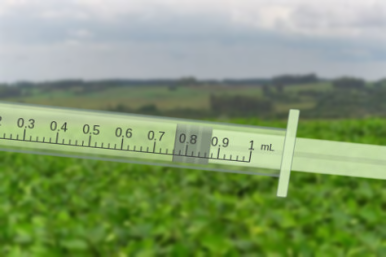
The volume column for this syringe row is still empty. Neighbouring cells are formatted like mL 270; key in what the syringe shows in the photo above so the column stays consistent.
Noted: mL 0.76
